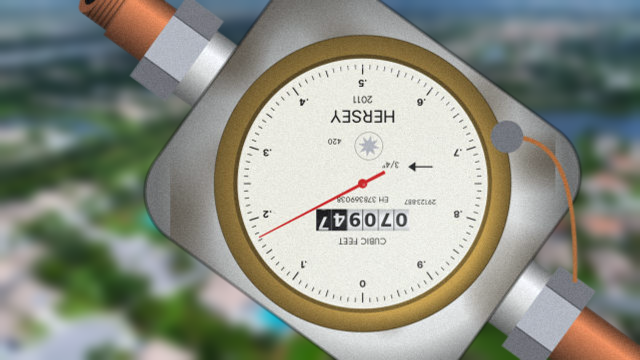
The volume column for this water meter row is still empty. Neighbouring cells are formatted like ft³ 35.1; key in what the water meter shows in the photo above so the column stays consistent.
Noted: ft³ 70947.17
